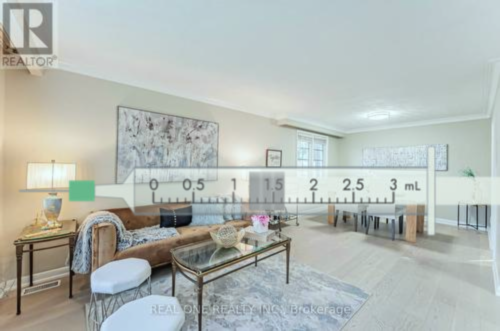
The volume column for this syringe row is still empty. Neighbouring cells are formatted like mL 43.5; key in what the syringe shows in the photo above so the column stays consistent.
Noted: mL 1.2
